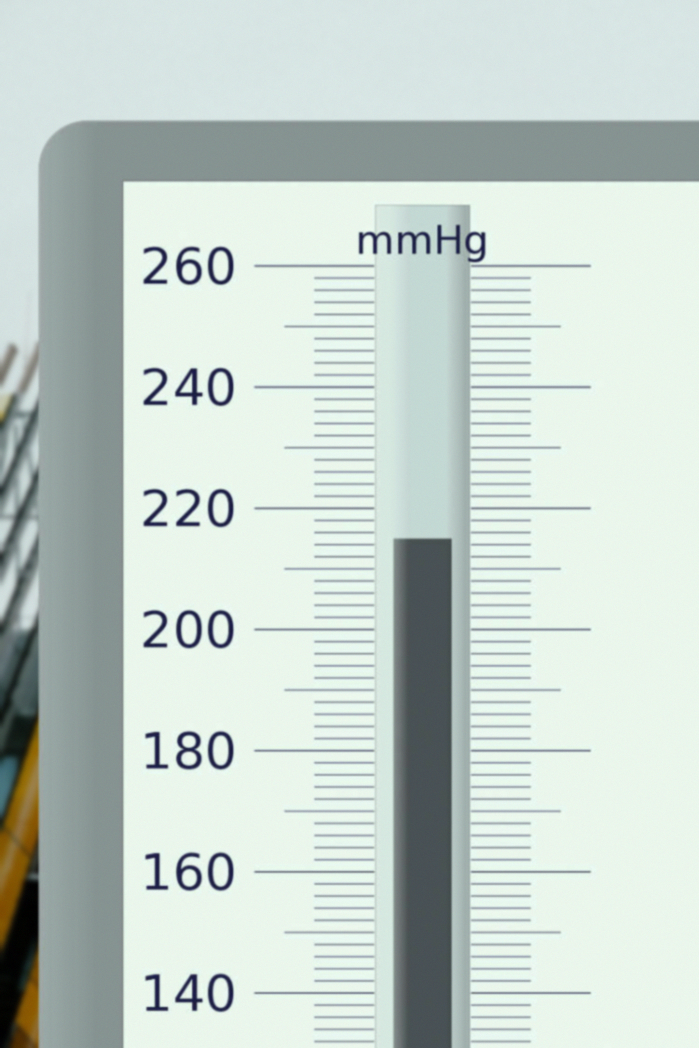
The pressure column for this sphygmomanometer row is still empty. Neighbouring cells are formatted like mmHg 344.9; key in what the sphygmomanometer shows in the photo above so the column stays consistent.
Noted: mmHg 215
